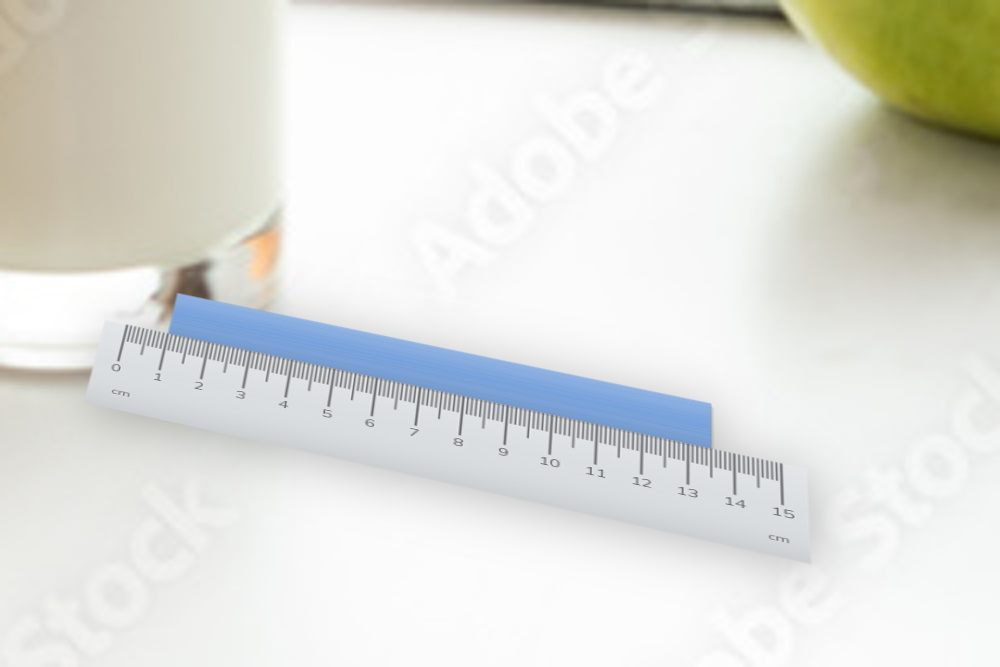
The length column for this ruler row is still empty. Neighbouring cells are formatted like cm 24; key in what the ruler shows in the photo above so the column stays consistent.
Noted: cm 12.5
